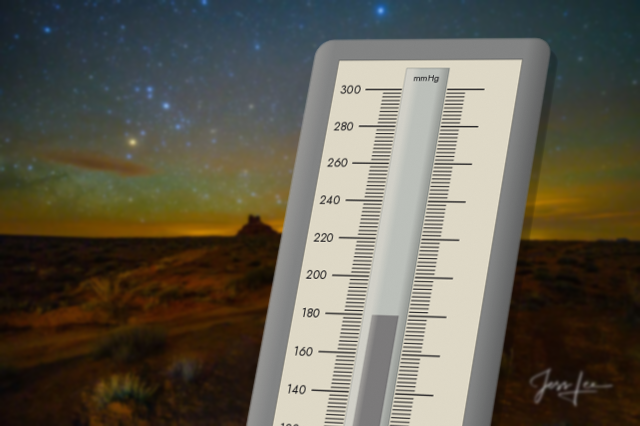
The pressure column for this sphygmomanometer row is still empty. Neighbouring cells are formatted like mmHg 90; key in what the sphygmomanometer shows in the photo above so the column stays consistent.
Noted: mmHg 180
